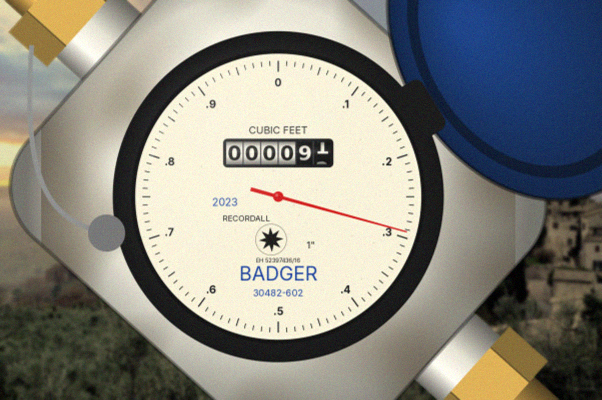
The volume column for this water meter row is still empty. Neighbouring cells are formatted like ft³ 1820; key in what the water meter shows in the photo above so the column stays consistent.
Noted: ft³ 91.29
